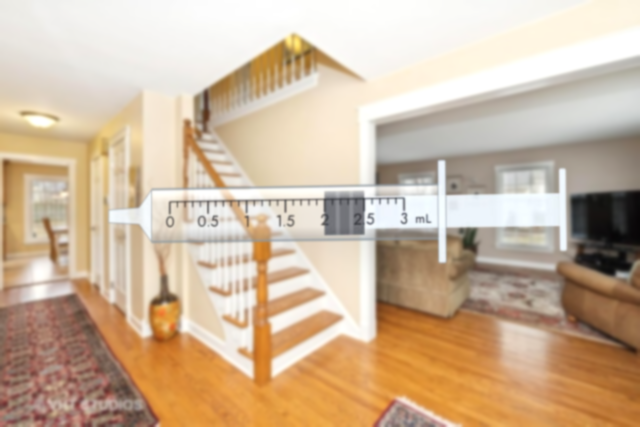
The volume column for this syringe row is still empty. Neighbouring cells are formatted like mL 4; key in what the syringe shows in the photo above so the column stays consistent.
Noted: mL 2
